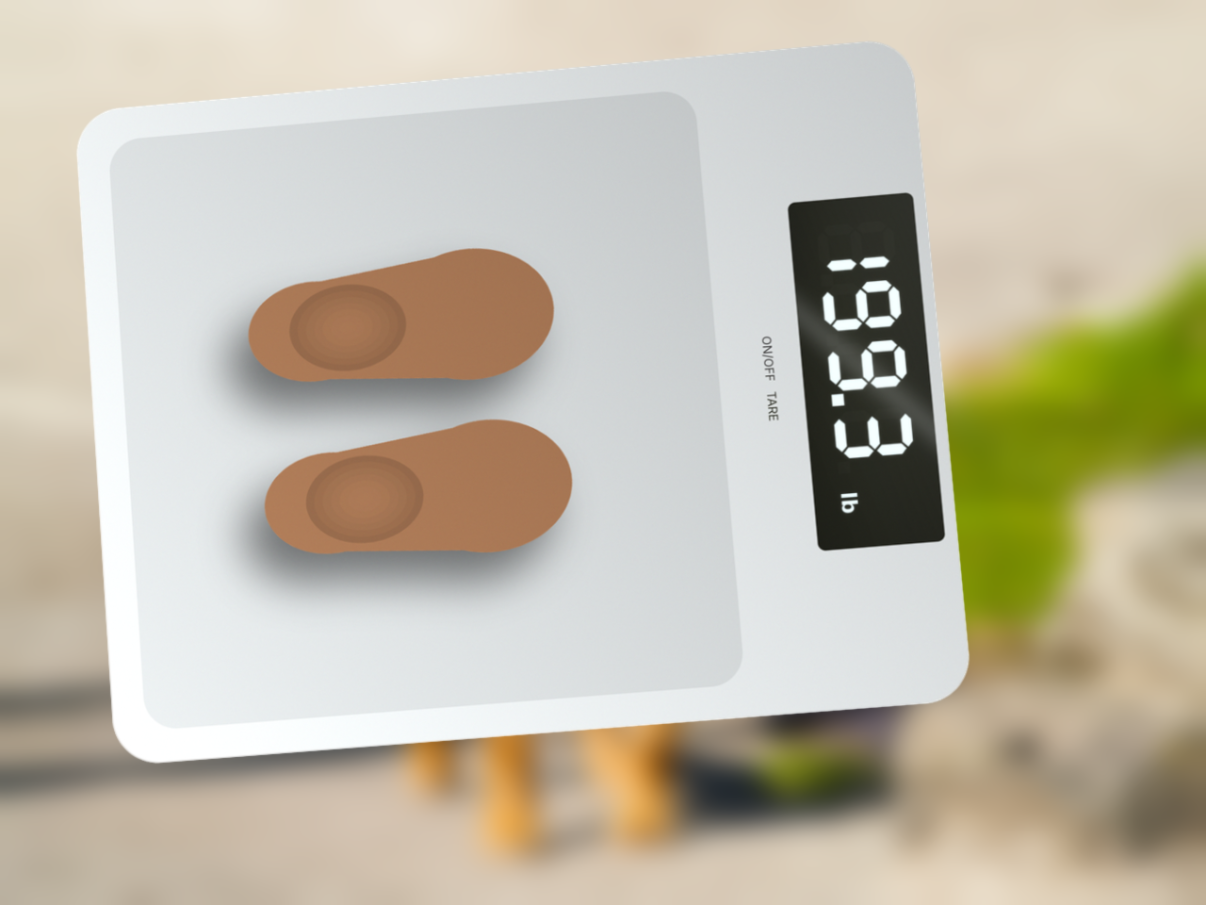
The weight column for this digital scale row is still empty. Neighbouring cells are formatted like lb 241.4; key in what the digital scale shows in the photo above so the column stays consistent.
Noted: lb 199.3
